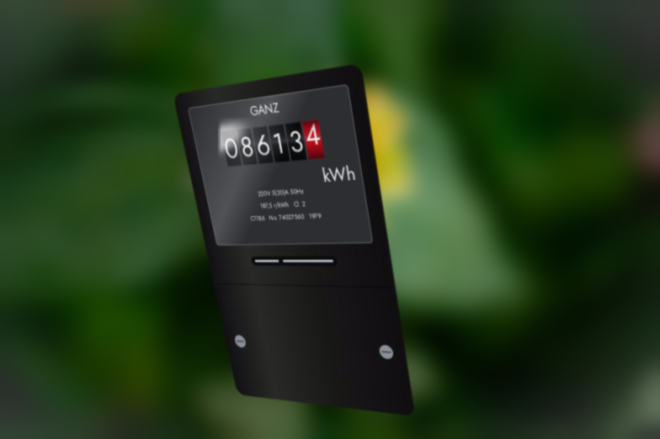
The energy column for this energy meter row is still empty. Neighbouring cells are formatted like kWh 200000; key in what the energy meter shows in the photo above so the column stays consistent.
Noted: kWh 8613.4
